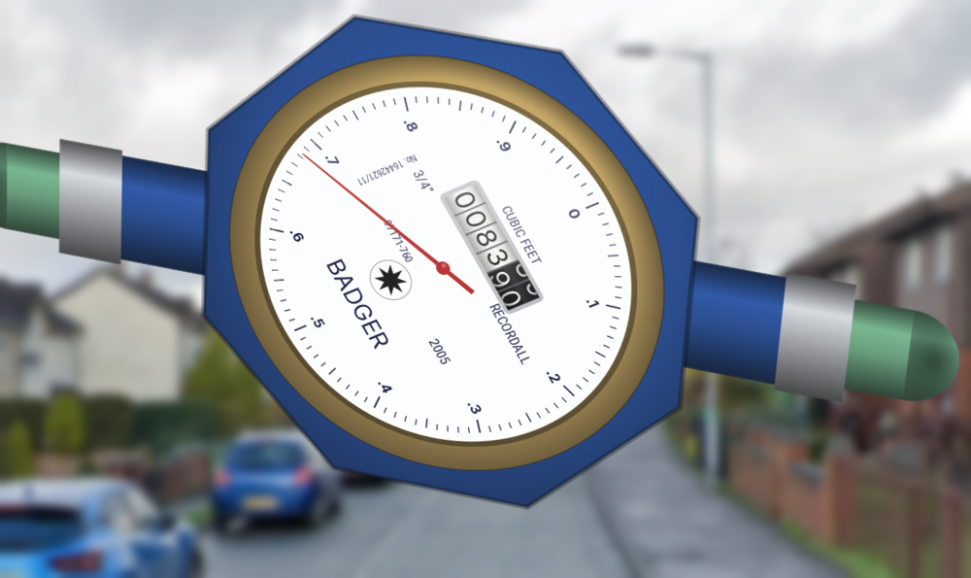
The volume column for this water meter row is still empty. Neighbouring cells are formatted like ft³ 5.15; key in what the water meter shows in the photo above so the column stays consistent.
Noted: ft³ 8389.68
